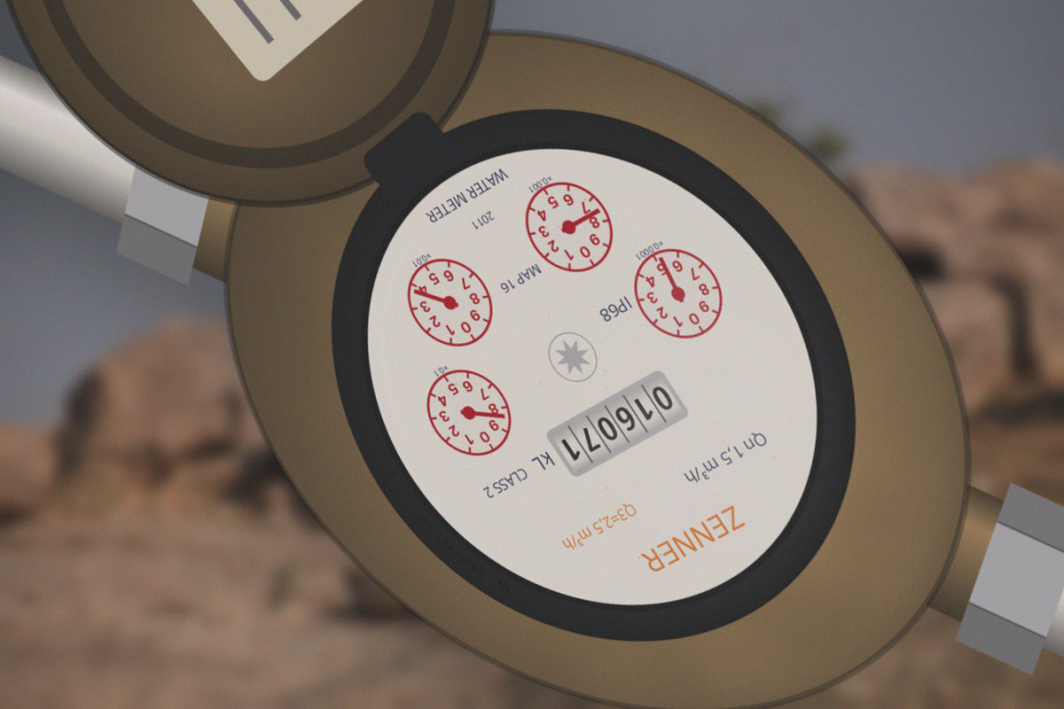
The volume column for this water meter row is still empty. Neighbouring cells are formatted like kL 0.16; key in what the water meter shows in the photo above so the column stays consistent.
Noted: kL 16071.8375
